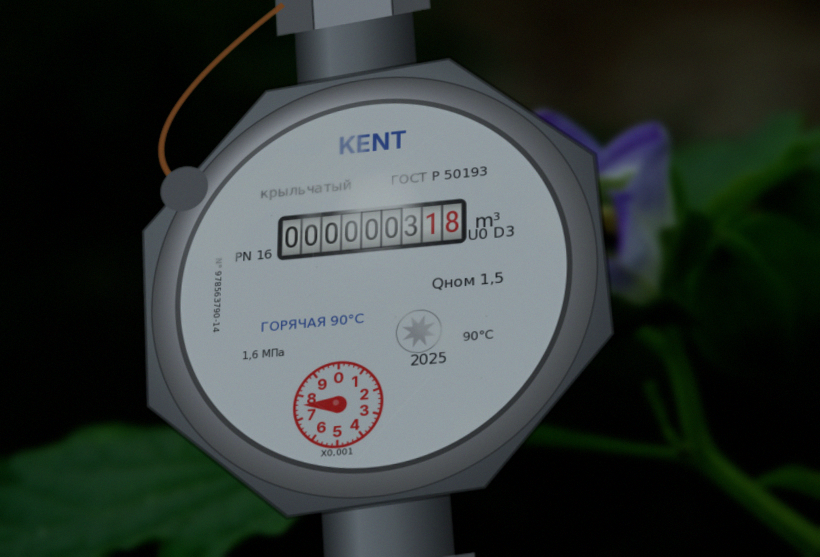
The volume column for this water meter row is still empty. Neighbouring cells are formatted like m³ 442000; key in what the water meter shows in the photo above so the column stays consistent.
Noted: m³ 3.187
